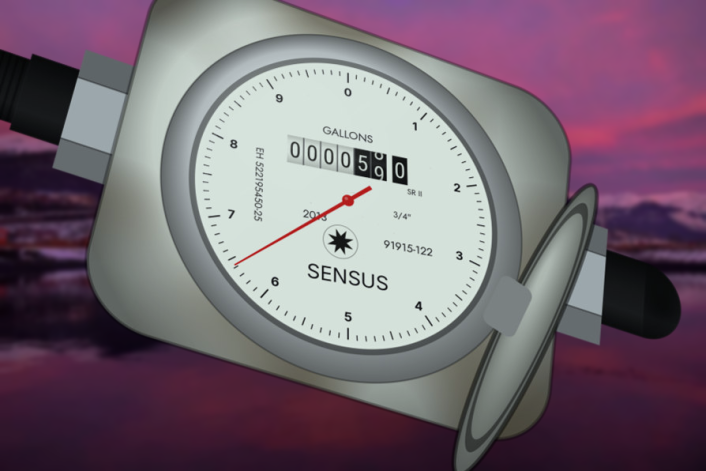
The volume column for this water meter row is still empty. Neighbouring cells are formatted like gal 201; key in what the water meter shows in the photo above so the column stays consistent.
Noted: gal 586.4
